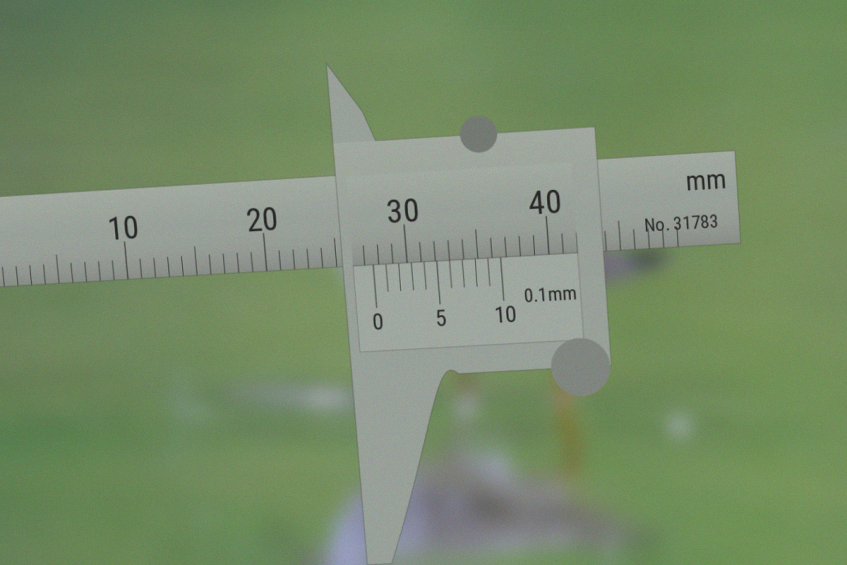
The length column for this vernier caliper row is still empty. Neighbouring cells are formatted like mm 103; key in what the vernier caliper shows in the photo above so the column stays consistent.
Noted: mm 27.6
